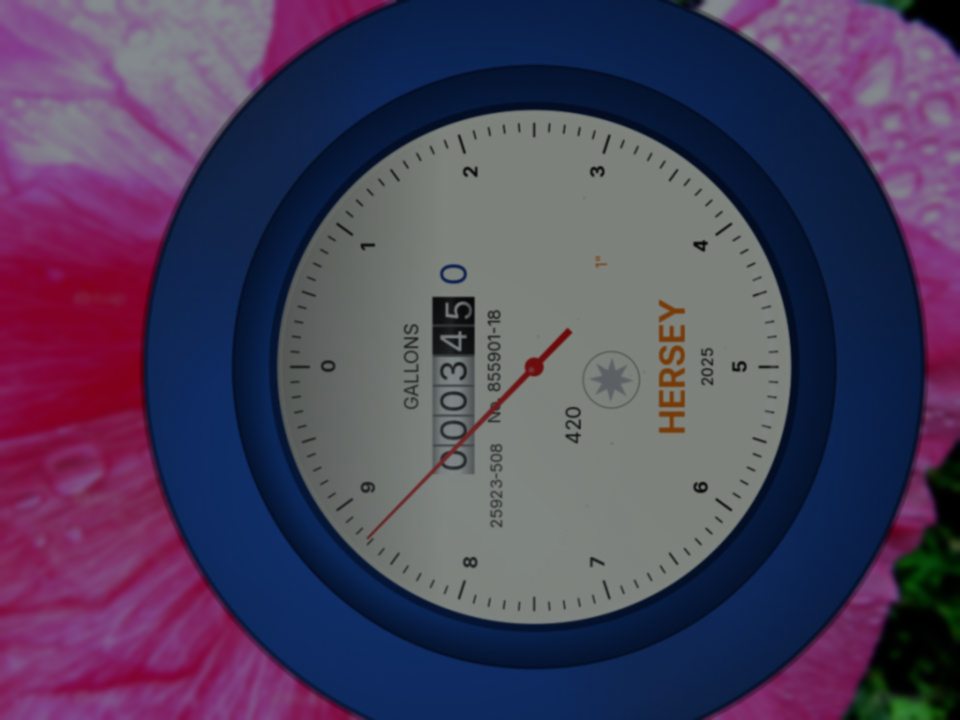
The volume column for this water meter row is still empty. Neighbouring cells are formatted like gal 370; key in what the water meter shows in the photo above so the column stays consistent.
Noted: gal 3448.7
